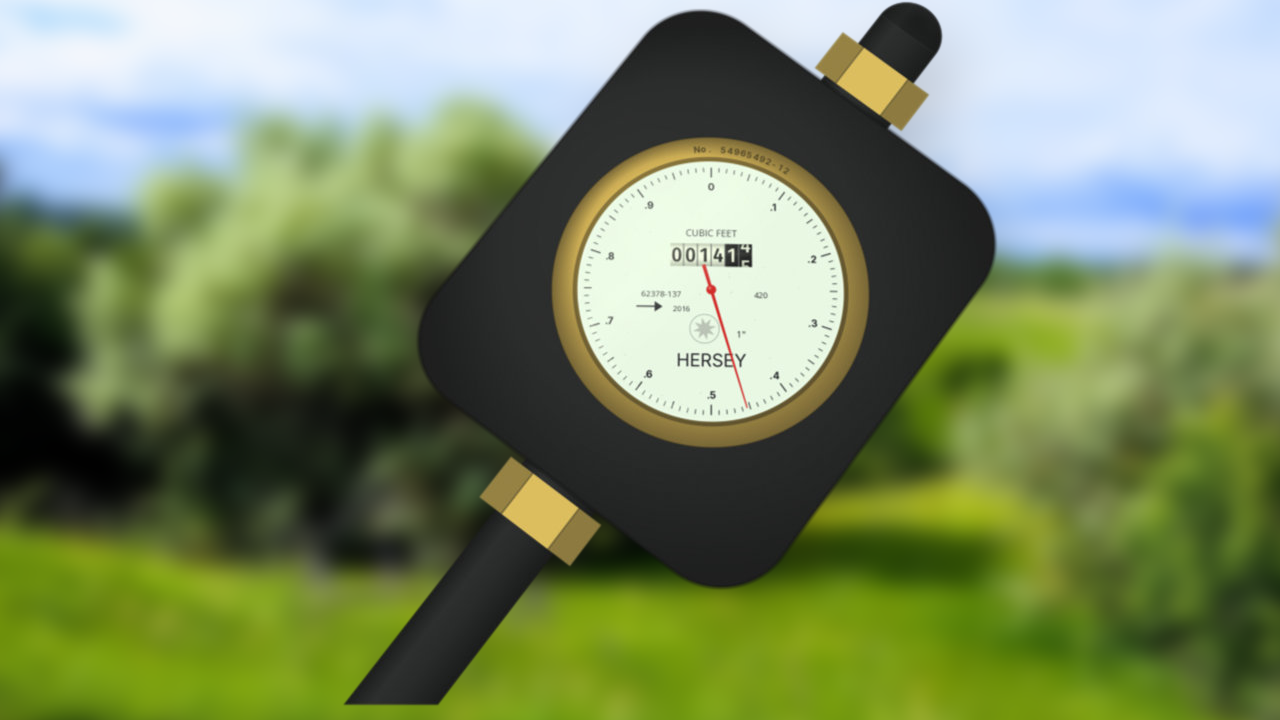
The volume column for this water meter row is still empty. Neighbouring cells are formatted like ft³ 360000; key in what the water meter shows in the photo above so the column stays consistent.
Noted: ft³ 1414.45
